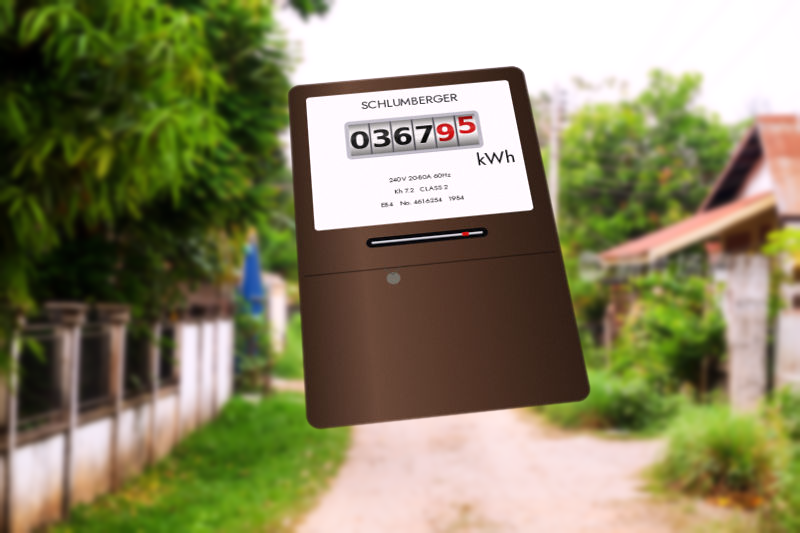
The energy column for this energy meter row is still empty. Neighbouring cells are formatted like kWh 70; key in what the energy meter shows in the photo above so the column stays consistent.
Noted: kWh 367.95
